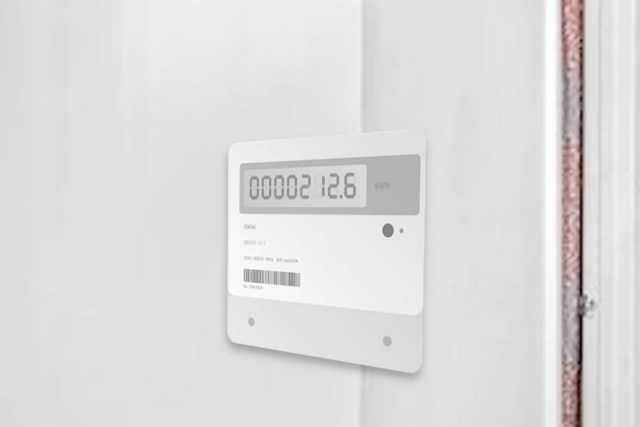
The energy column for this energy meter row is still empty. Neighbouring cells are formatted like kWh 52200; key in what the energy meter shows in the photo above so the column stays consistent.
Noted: kWh 212.6
